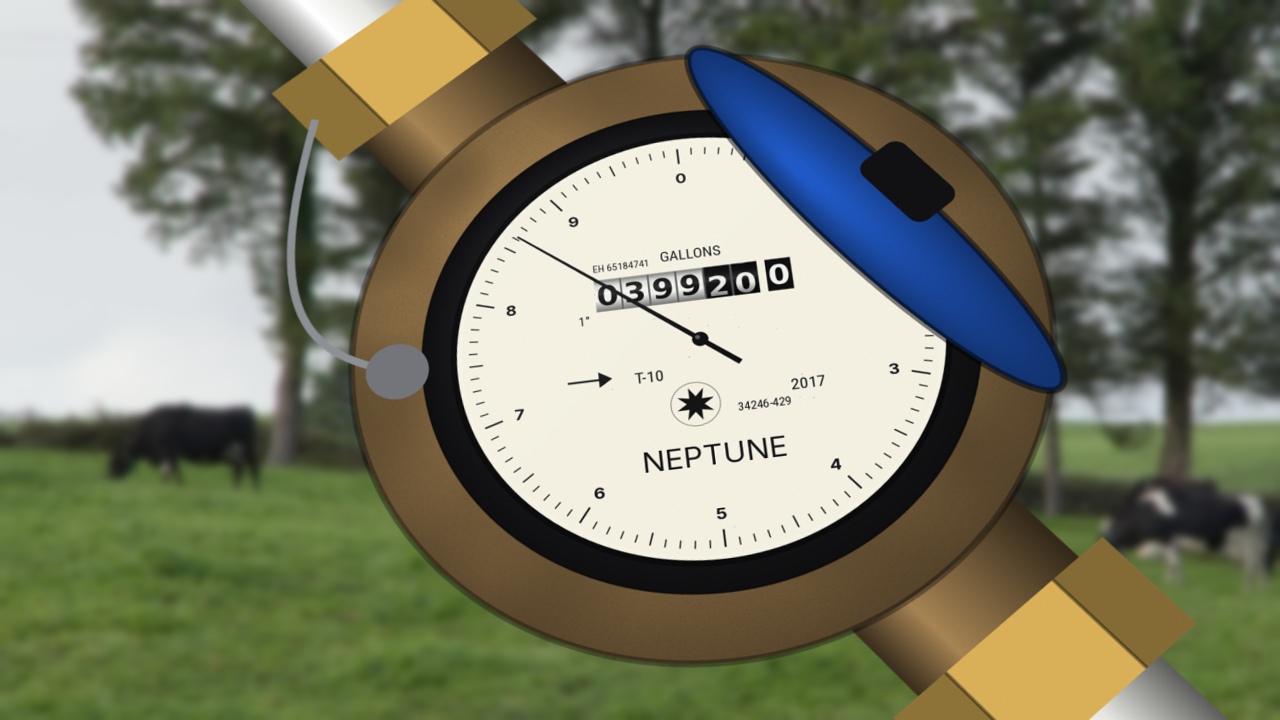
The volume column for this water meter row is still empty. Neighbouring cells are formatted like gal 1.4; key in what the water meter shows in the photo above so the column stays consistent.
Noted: gal 399198.6
